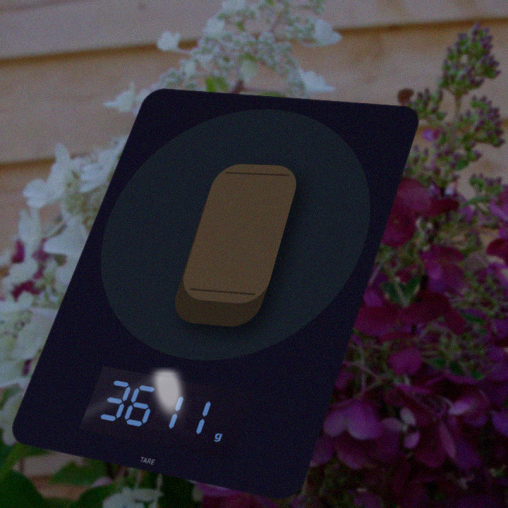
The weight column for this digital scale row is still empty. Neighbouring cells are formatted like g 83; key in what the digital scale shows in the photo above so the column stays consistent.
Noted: g 3611
